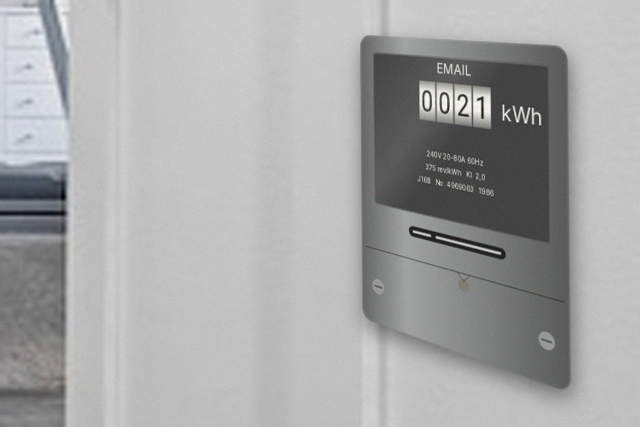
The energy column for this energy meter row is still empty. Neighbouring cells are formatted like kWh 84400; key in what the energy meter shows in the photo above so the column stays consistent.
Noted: kWh 21
